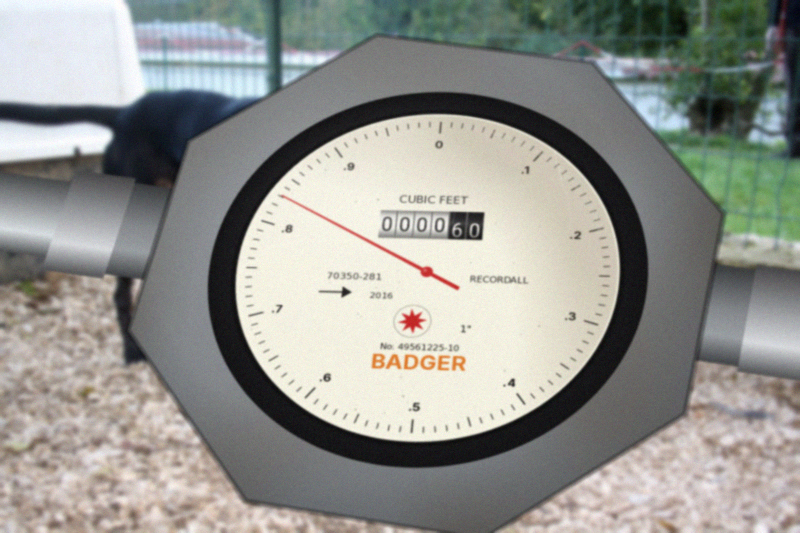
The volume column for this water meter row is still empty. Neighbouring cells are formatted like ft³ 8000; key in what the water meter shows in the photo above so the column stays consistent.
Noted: ft³ 59.83
